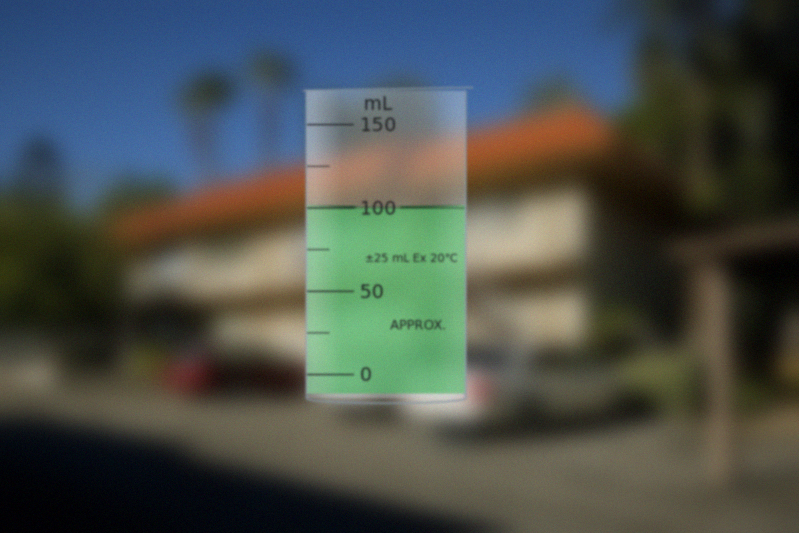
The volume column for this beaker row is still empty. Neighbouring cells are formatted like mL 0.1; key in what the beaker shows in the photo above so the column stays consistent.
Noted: mL 100
